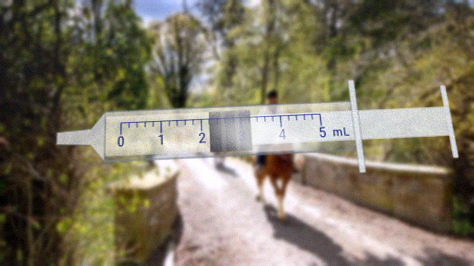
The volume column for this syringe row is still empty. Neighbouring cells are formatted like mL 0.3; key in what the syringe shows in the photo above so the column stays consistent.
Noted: mL 2.2
